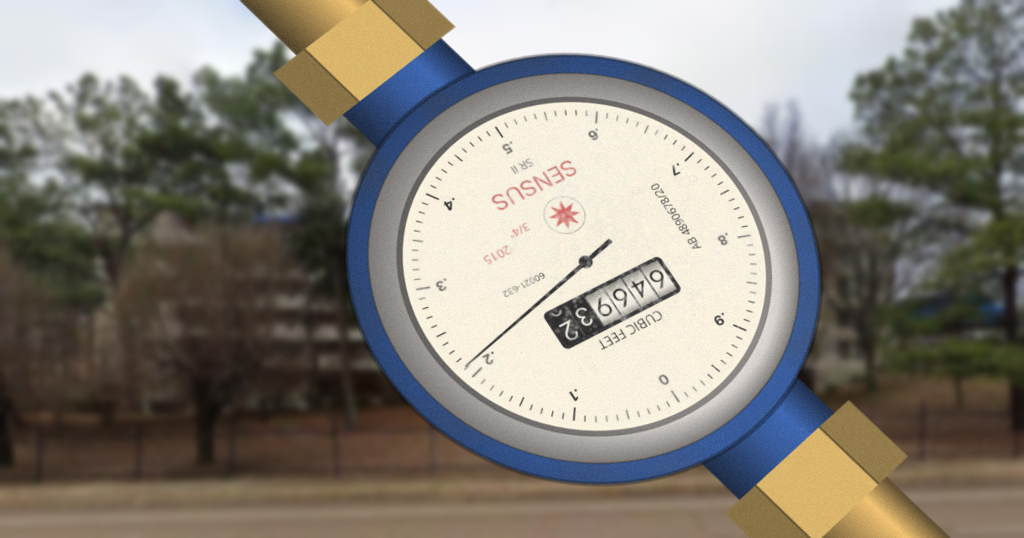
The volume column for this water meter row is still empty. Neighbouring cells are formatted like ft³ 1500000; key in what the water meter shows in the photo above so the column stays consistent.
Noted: ft³ 646932.21
